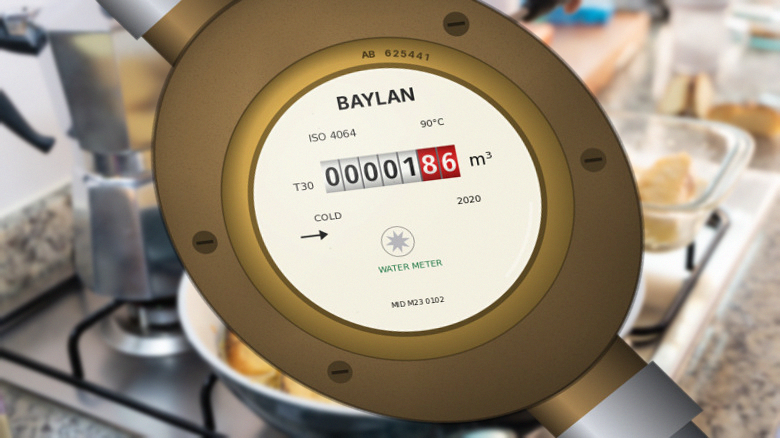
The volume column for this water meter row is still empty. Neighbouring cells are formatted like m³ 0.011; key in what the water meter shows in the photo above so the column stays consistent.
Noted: m³ 1.86
